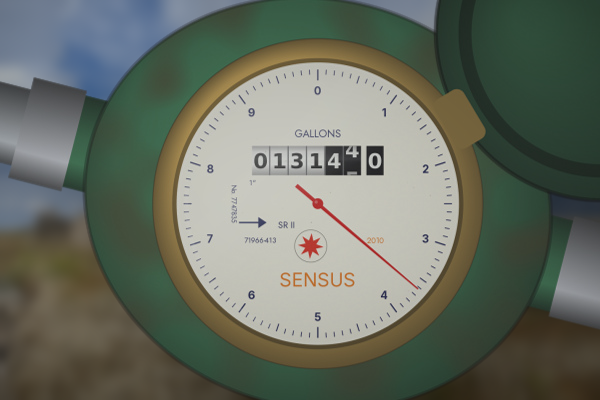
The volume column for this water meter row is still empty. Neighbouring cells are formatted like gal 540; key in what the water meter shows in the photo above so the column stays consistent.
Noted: gal 131443.6
